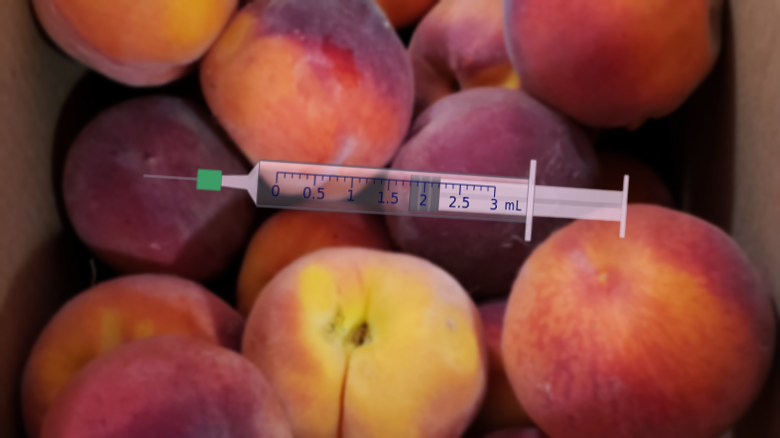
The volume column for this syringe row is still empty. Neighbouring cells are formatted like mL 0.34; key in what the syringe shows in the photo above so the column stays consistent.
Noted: mL 1.8
